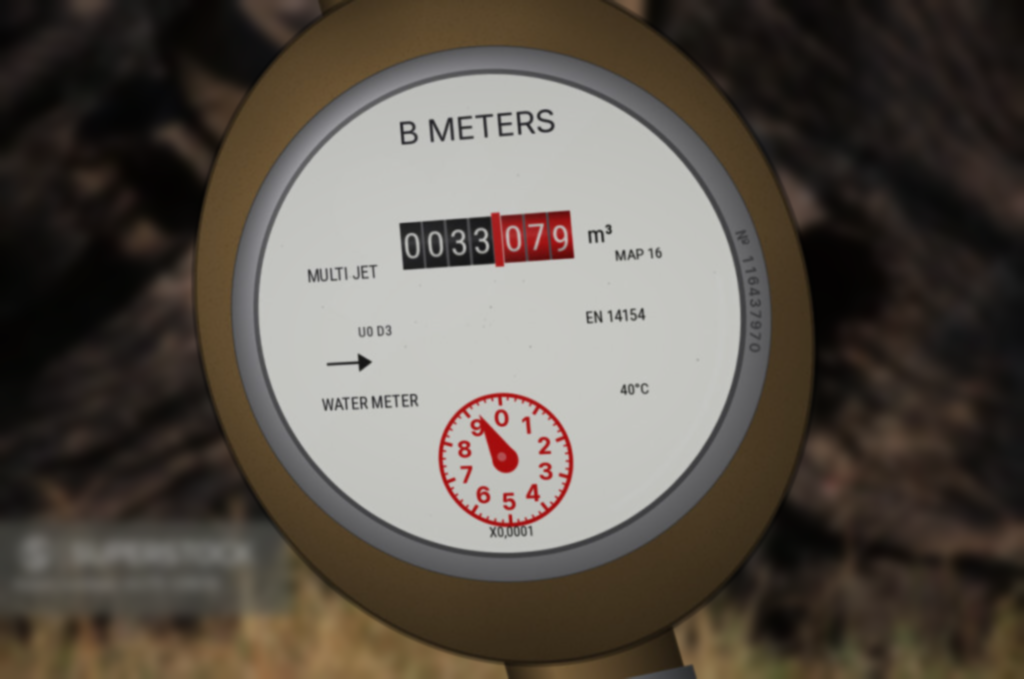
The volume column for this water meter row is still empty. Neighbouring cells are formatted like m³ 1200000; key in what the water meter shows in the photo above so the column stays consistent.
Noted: m³ 33.0789
